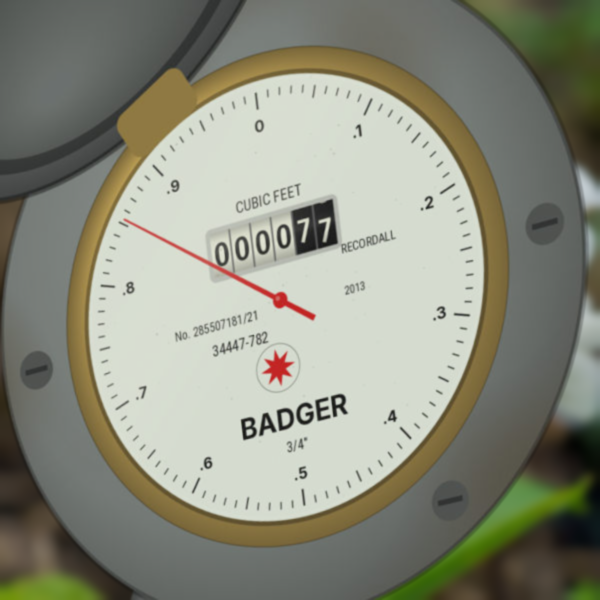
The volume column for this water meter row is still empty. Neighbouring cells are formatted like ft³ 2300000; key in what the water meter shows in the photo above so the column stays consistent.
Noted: ft³ 76.85
